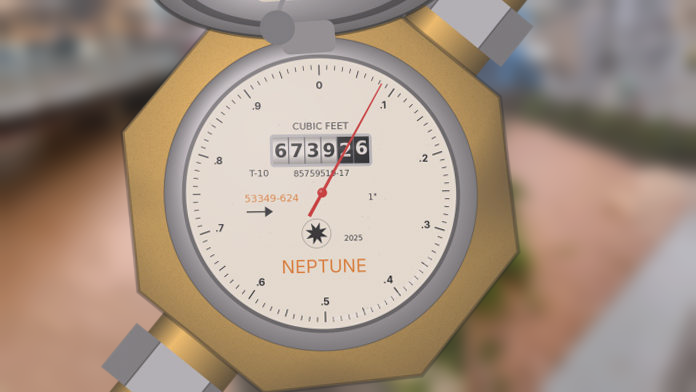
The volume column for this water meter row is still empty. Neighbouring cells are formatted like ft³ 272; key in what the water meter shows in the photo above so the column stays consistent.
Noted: ft³ 673926.08
